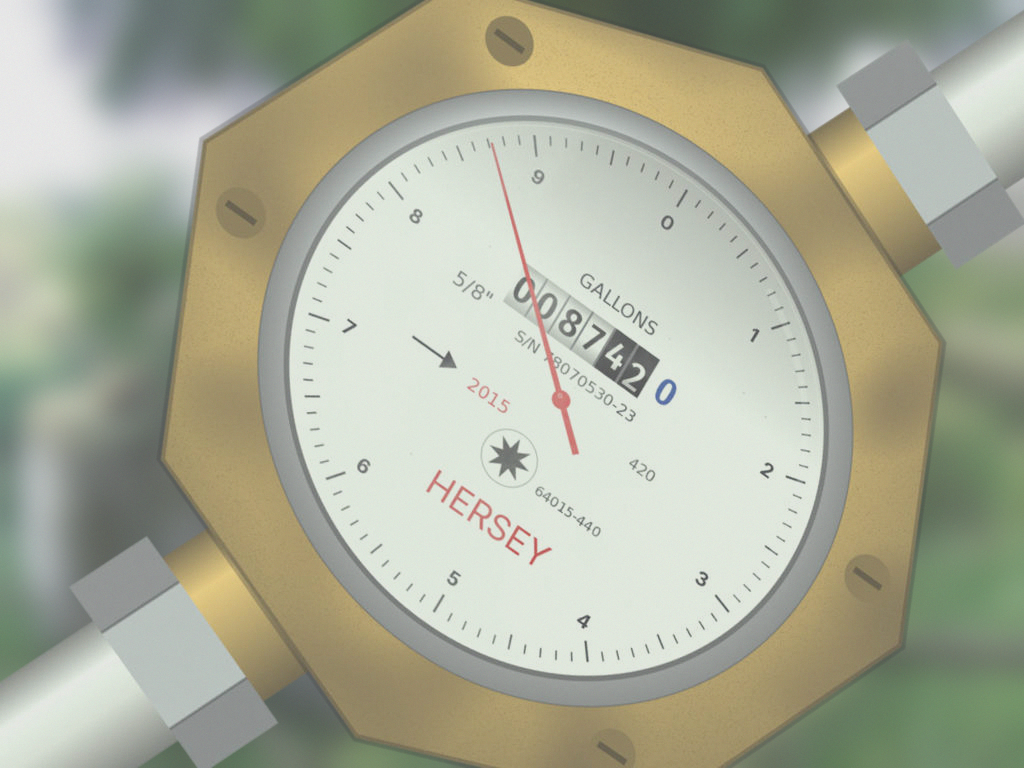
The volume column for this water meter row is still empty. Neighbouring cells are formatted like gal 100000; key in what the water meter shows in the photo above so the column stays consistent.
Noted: gal 87418.7
